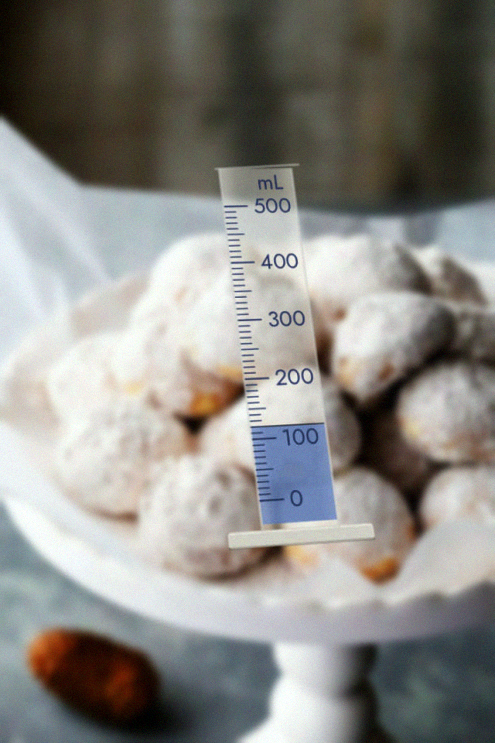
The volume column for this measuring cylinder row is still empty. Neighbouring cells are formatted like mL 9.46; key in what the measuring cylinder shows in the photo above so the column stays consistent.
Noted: mL 120
